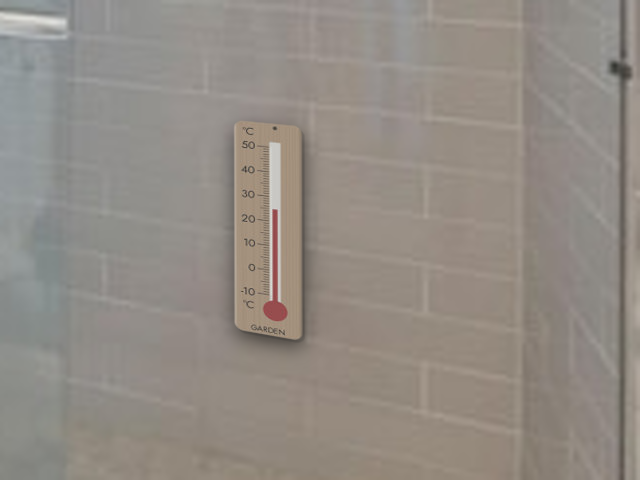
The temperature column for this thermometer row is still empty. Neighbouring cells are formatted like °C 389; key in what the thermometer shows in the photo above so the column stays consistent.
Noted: °C 25
